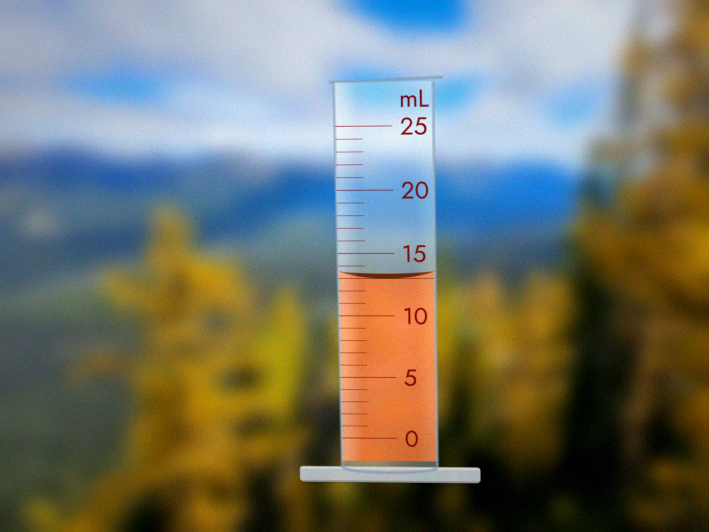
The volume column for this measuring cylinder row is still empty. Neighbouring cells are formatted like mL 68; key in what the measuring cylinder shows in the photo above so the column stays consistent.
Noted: mL 13
